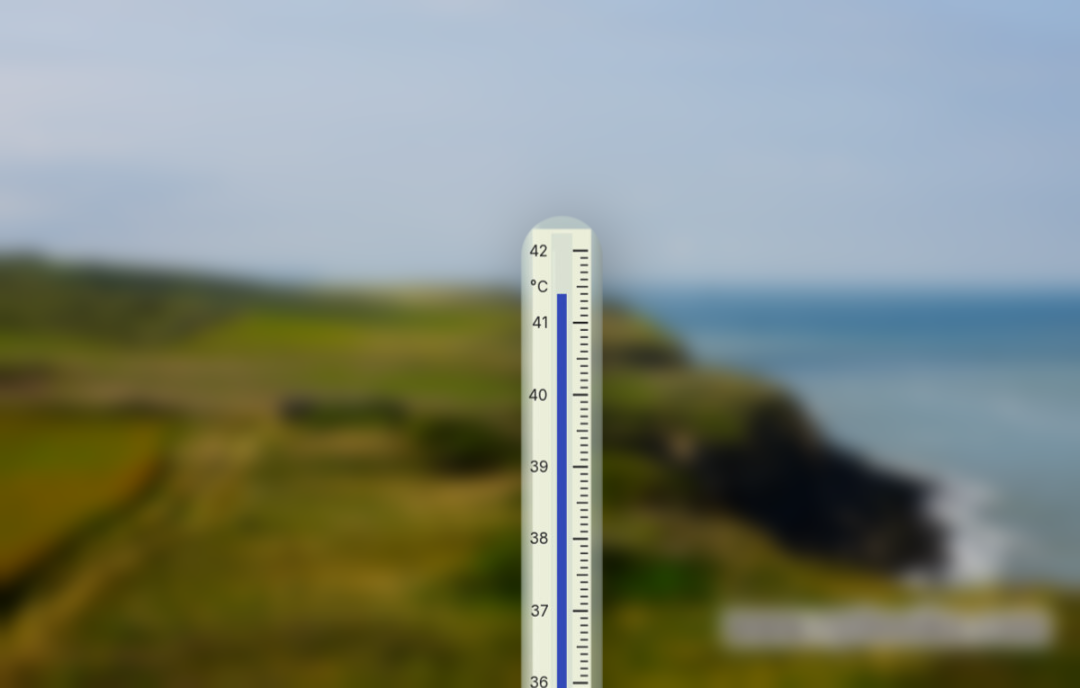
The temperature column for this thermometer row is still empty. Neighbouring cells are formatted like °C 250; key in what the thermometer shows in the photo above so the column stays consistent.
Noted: °C 41.4
